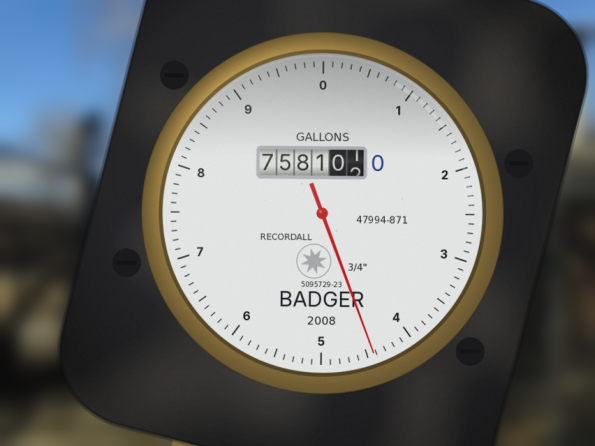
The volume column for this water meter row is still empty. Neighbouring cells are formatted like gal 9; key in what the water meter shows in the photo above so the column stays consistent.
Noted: gal 7581014.4
